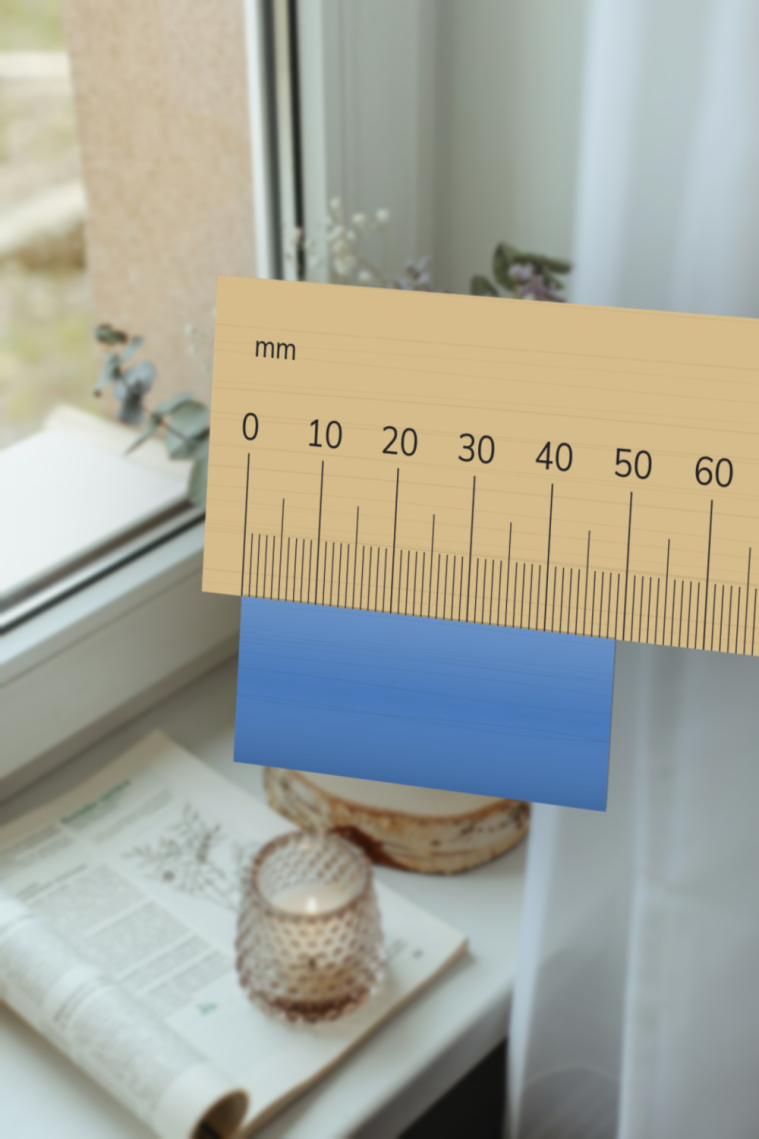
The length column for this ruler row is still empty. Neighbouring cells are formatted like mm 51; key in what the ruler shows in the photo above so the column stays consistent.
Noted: mm 49
